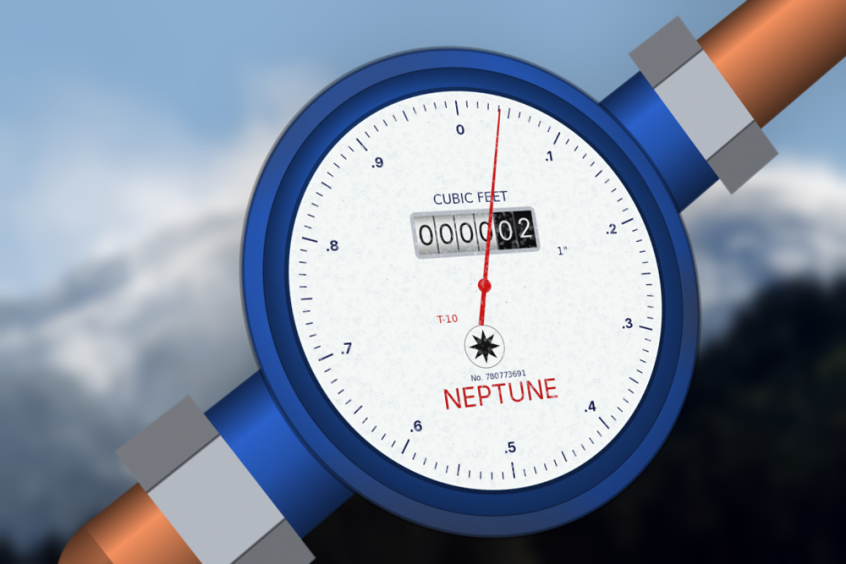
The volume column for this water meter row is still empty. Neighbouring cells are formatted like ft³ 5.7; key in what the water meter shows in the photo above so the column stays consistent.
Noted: ft³ 2.04
